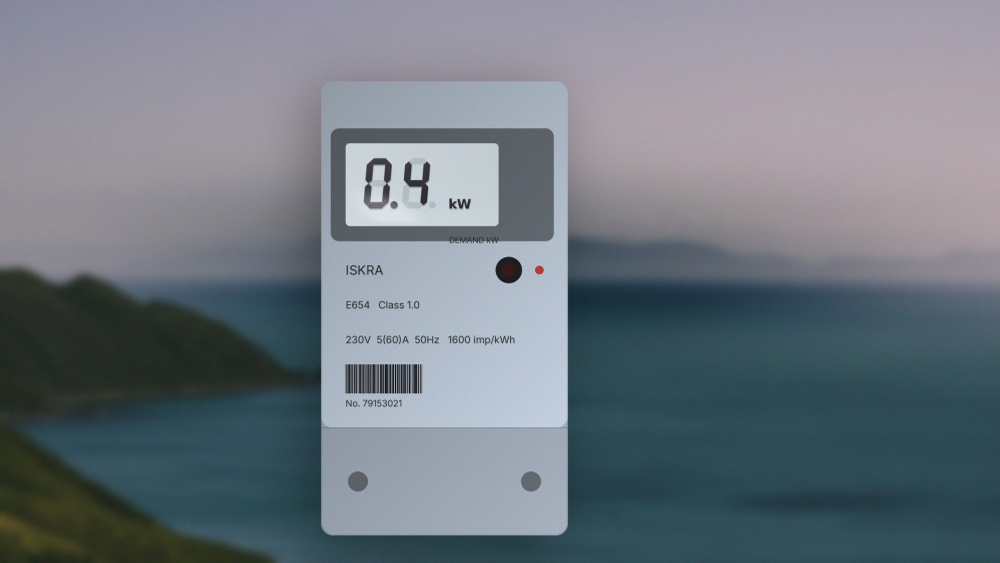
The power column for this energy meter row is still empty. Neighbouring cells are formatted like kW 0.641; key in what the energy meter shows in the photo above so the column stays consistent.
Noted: kW 0.4
